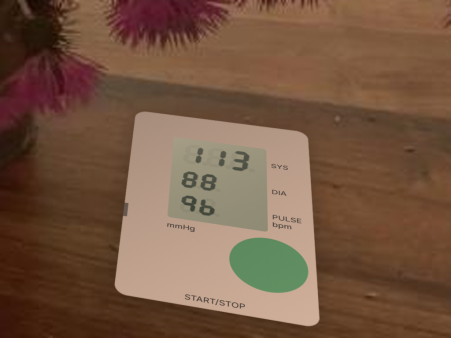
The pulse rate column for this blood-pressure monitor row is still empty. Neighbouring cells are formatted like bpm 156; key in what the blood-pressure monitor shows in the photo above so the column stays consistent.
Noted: bpm 96
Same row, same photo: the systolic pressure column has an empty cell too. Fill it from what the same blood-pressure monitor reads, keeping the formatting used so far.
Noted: mmHg 113
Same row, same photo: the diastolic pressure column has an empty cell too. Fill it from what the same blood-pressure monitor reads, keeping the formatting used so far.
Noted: mmHg 88
